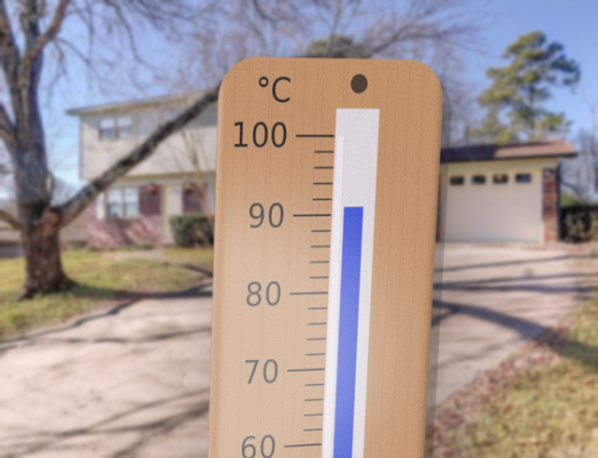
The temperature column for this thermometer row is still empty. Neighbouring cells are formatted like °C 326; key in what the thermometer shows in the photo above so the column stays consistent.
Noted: °C 91
